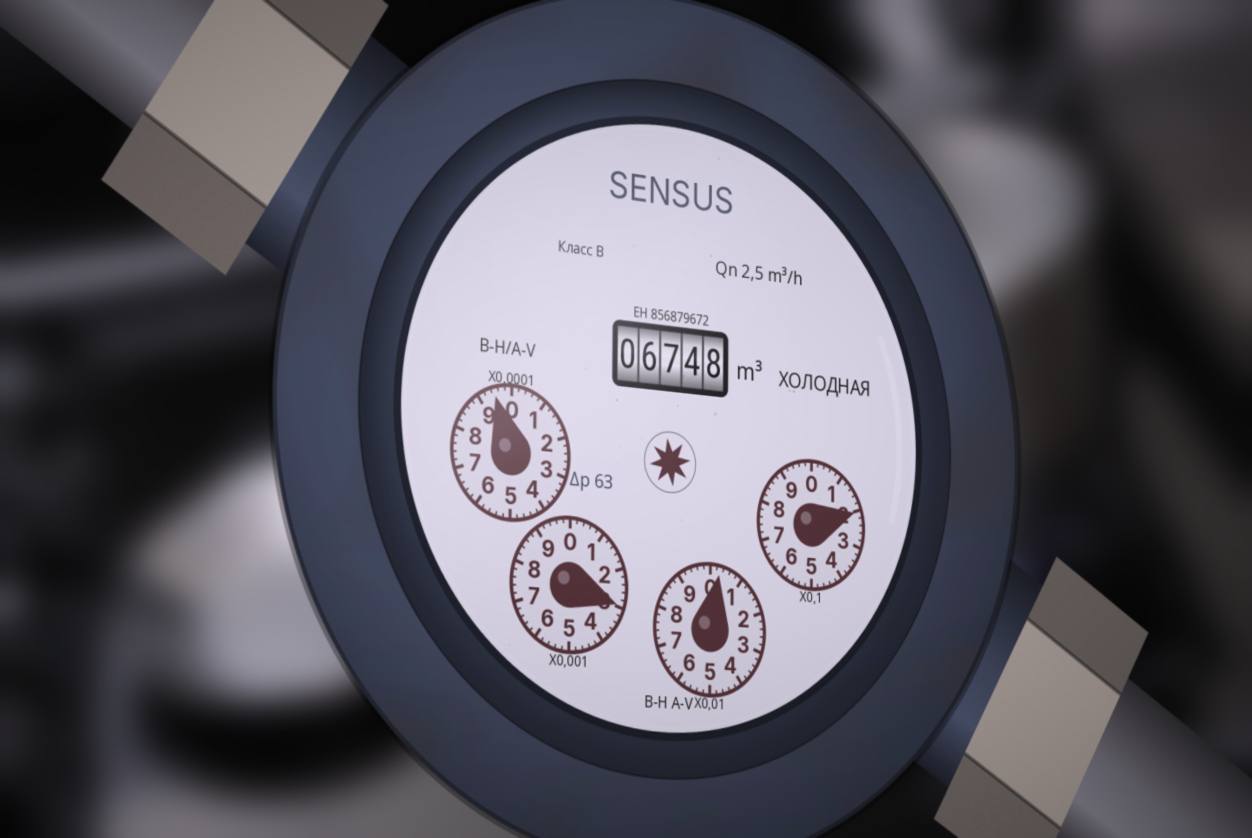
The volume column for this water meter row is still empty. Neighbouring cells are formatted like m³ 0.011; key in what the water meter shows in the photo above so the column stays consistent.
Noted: m³ 6748.2029
